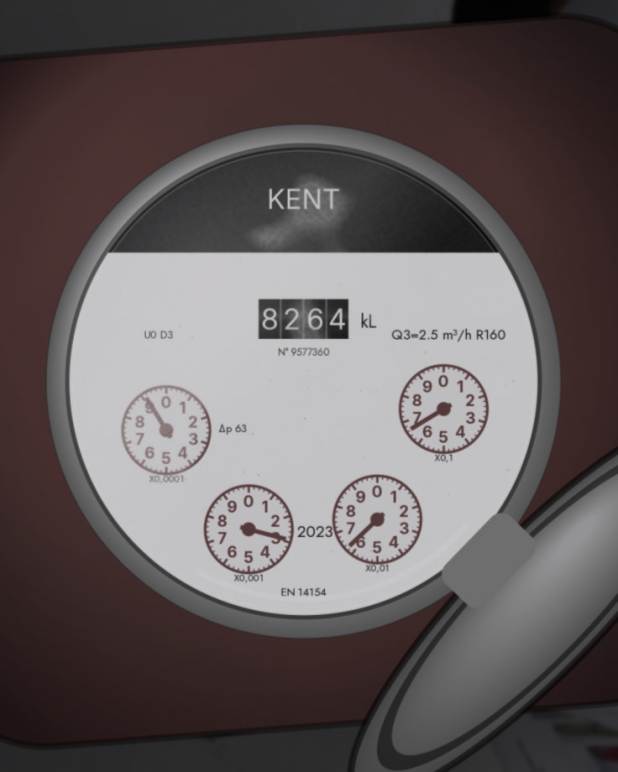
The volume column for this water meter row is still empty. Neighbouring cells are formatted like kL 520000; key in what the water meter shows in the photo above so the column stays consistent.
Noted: kL 8264.6629
